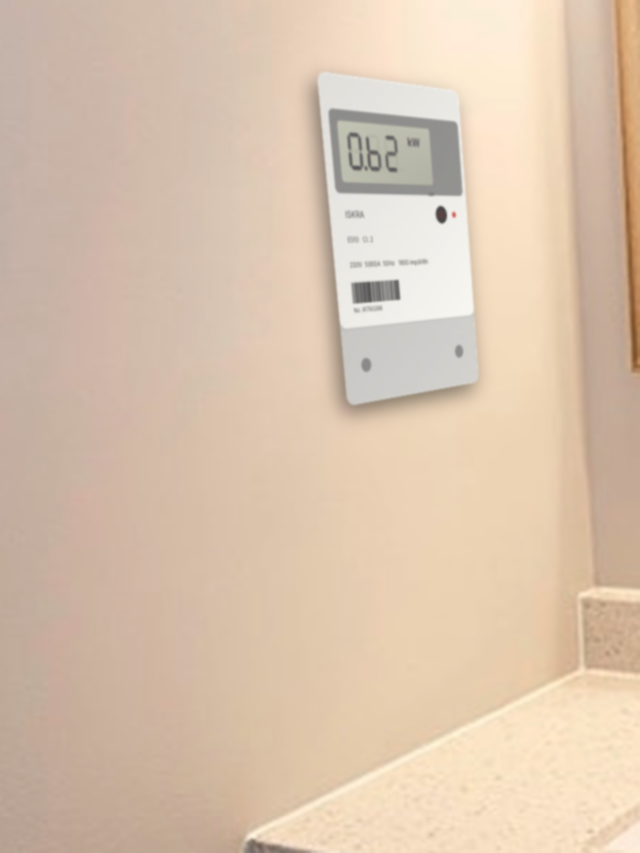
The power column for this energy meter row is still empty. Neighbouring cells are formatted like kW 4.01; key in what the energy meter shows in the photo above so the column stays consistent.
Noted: kW 0.62
